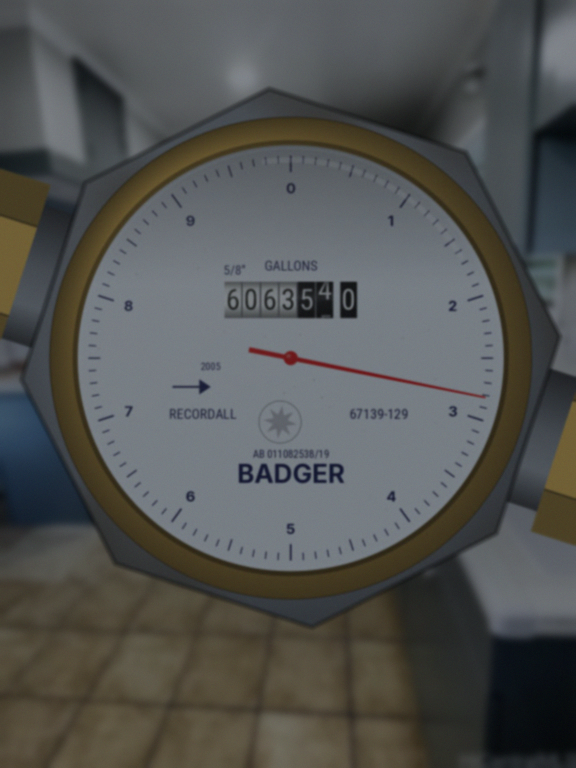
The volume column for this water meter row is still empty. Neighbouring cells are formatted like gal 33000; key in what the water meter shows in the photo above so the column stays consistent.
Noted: gal 6063542.8
